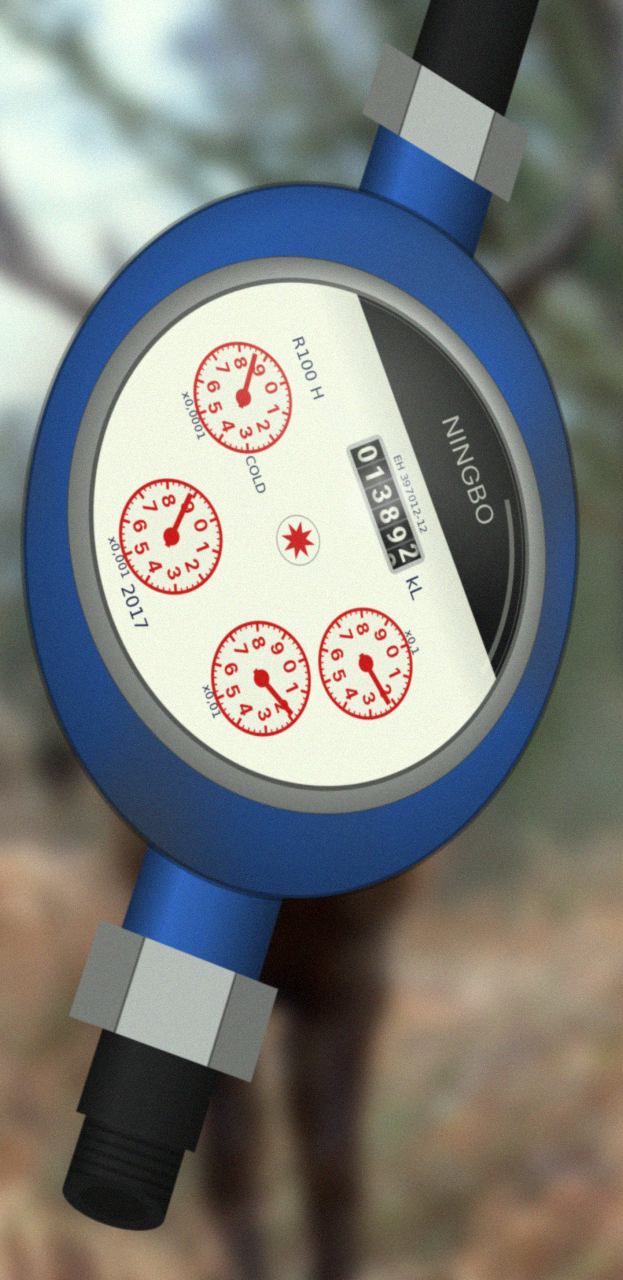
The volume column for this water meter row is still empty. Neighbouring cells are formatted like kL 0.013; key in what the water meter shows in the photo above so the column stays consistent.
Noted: kL 13892.2188
